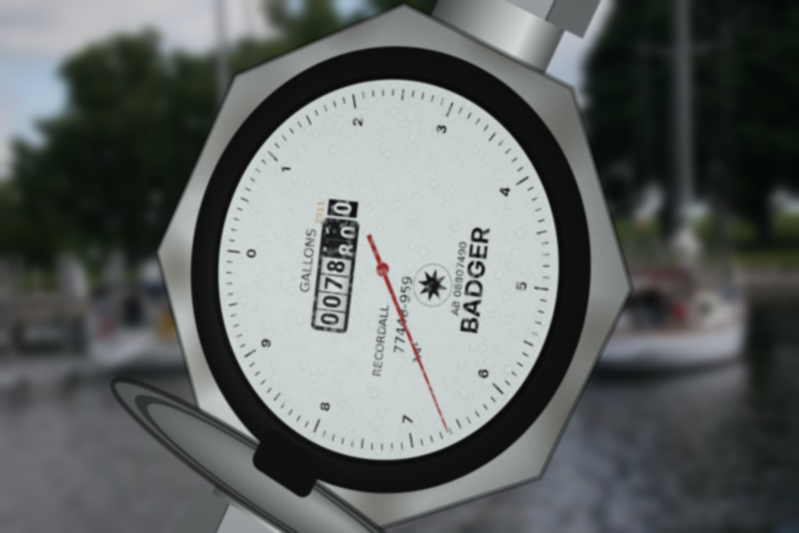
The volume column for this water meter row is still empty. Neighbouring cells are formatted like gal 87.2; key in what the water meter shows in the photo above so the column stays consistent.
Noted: gal 78796.6
